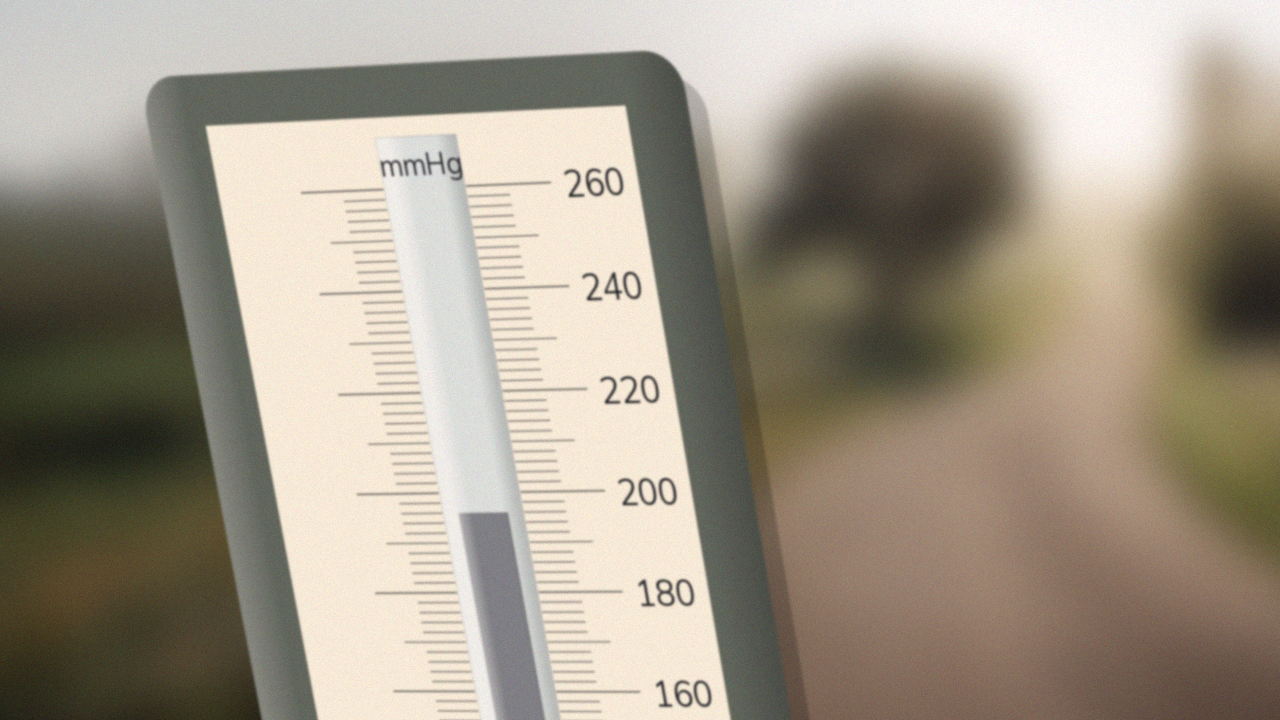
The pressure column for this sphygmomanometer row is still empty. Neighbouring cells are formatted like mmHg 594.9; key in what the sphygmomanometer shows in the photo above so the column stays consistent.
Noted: mmHg 196
